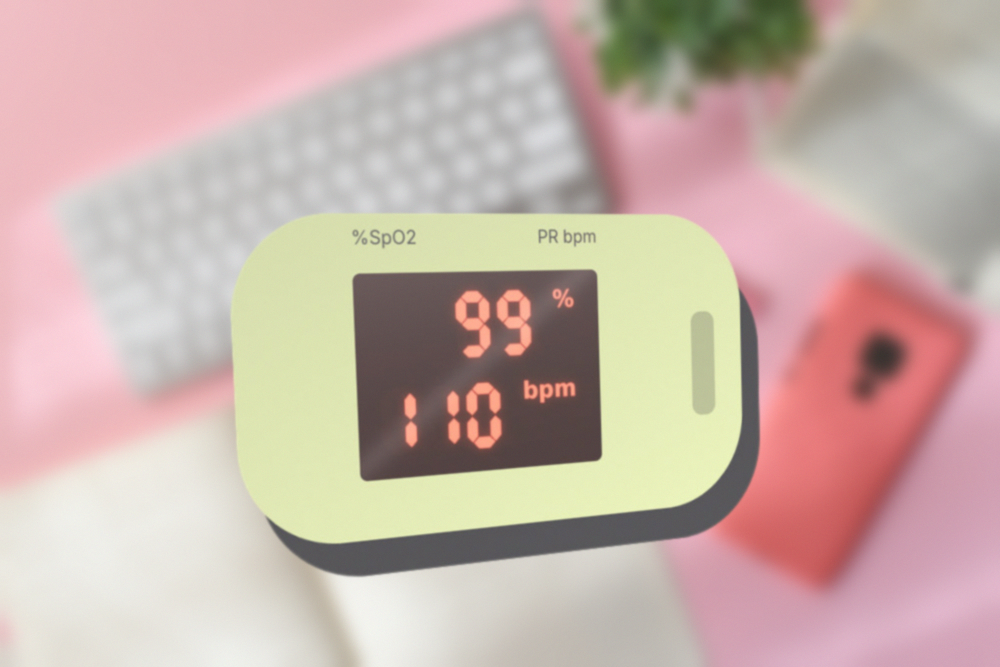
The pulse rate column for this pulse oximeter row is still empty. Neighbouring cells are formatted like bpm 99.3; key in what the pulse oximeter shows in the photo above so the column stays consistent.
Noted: bpm 110
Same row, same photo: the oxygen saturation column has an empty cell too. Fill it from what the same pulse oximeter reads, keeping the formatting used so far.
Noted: % 99
